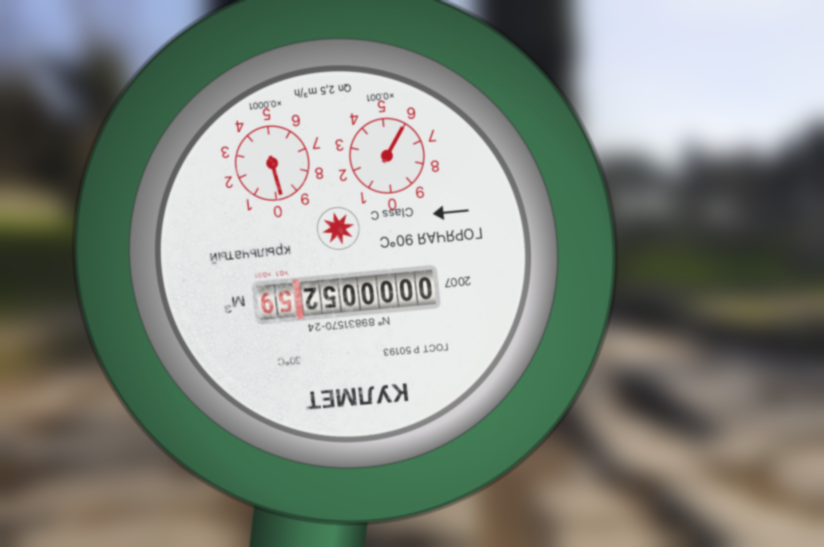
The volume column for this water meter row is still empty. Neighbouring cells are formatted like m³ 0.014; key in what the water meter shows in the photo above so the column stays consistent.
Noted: m³ 52.5959
